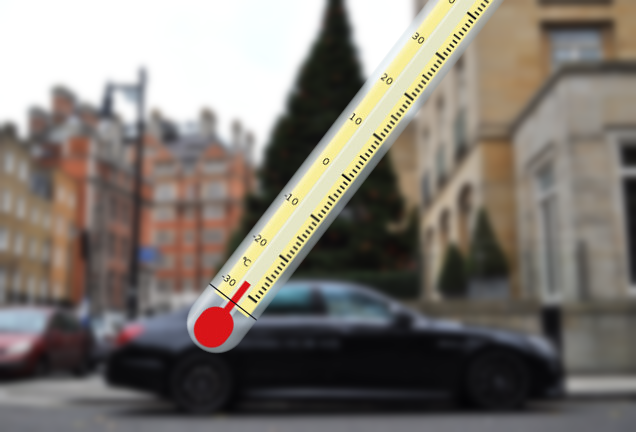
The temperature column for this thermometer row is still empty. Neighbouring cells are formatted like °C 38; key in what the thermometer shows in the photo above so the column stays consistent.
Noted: °C -28
